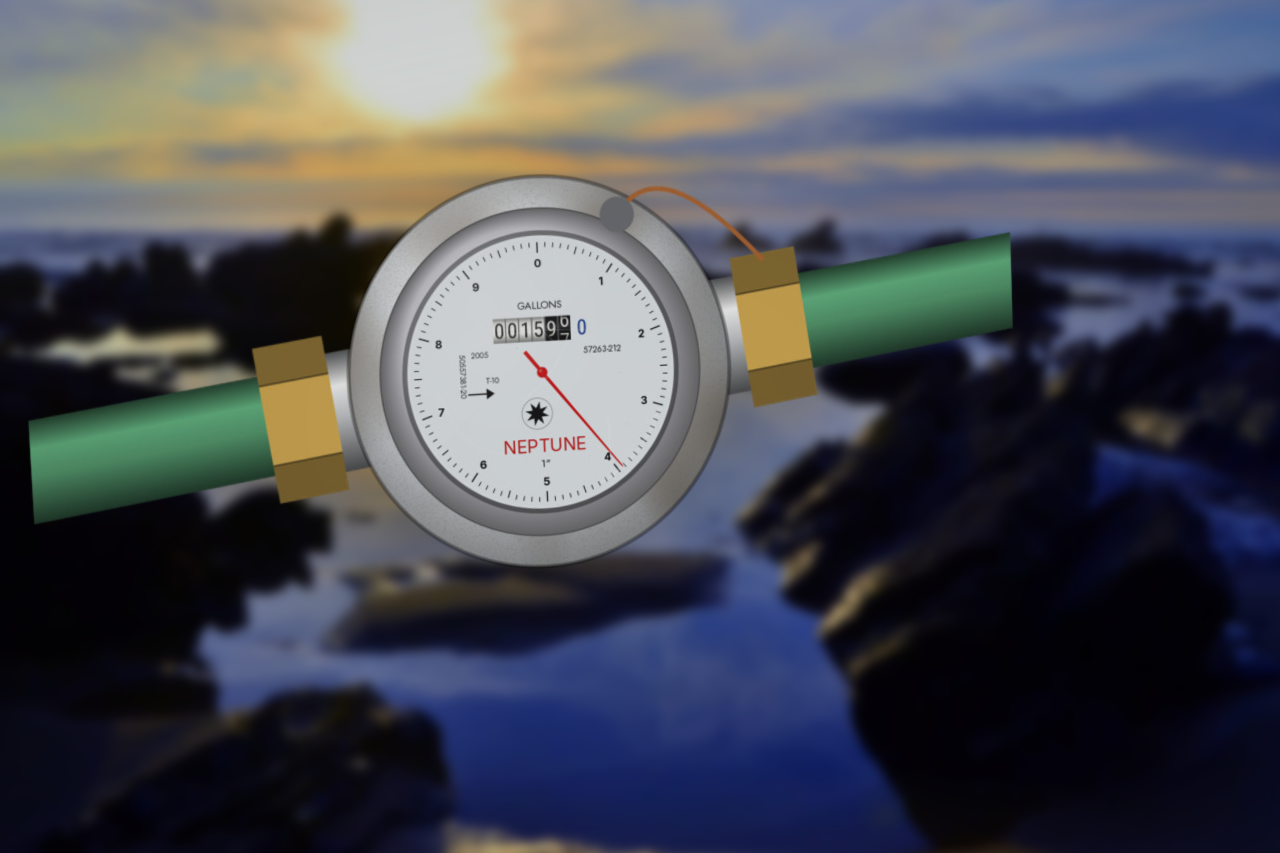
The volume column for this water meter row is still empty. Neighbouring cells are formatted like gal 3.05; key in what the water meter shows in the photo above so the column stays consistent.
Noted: gal 15963.9
